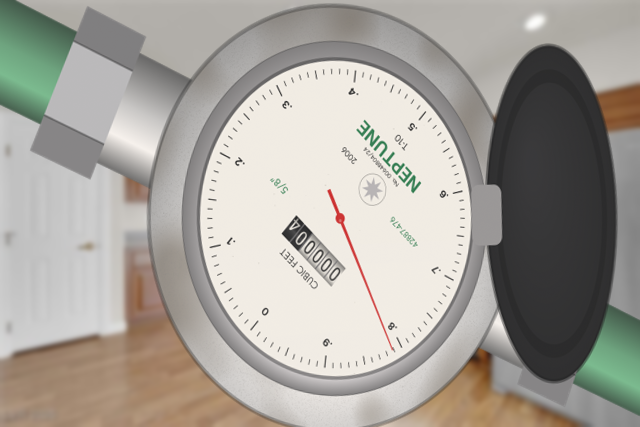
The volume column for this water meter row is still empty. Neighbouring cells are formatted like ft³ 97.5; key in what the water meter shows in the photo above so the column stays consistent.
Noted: ft³ 3.81
